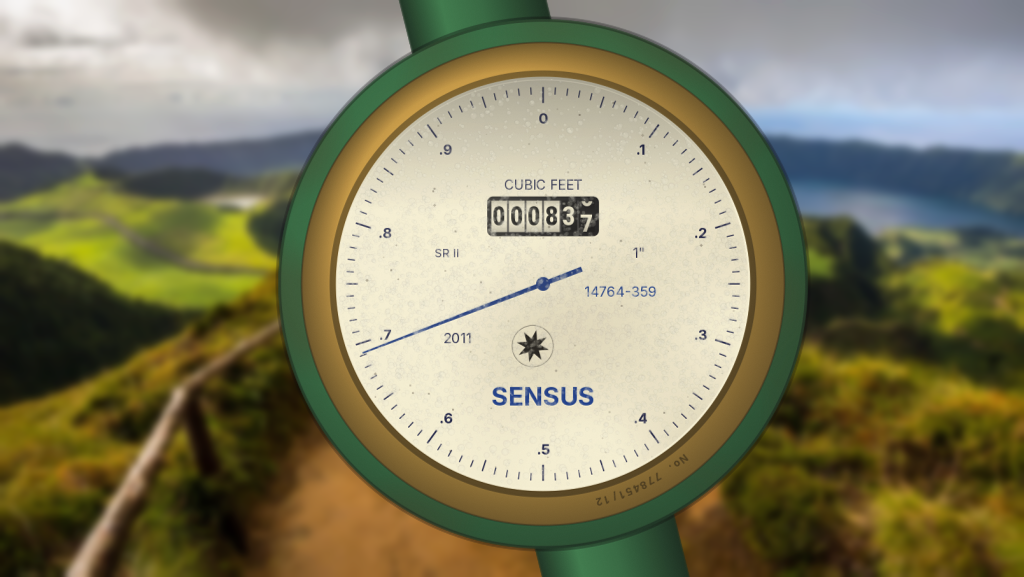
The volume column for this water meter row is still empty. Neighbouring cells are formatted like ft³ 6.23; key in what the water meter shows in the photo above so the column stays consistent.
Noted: ft³ 836.69
